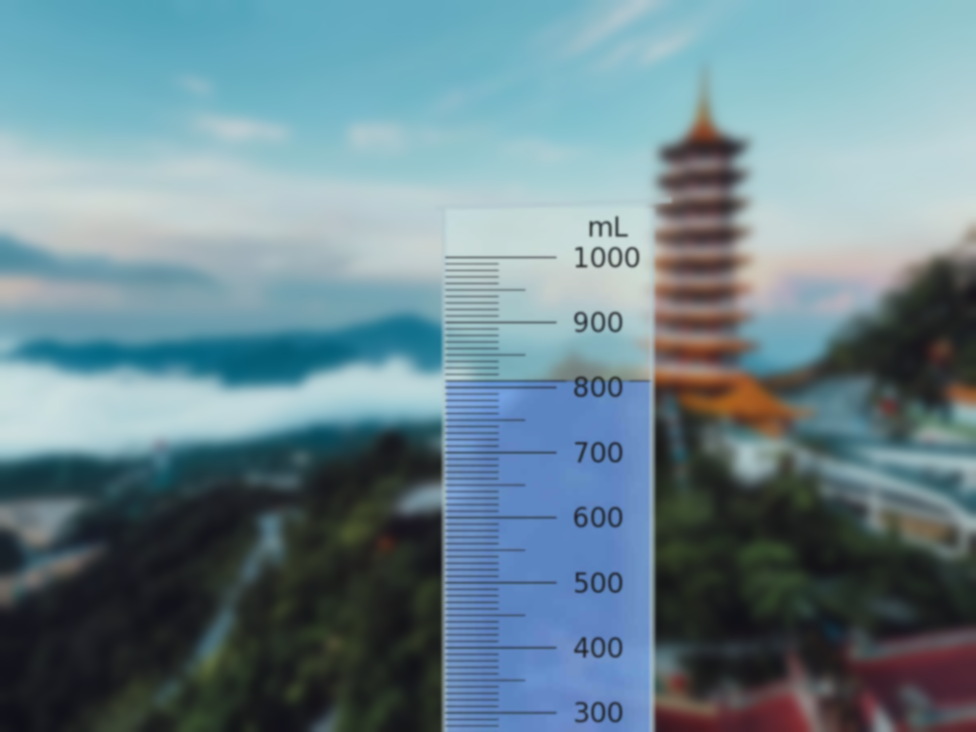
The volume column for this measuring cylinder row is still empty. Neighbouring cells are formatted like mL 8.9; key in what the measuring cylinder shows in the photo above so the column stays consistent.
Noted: mL 810
